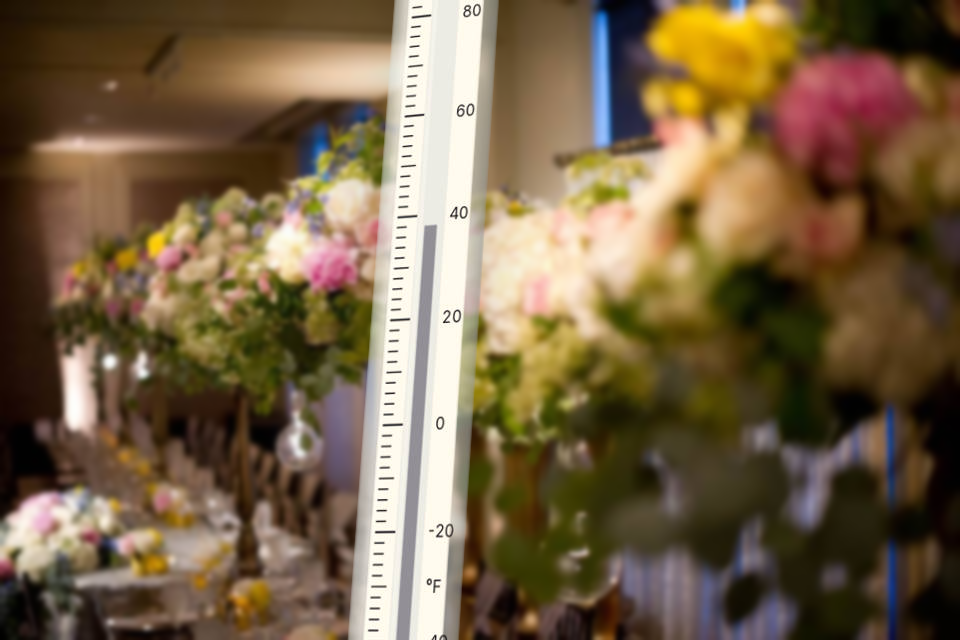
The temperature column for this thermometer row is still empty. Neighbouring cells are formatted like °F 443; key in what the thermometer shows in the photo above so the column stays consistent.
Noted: °F 38
